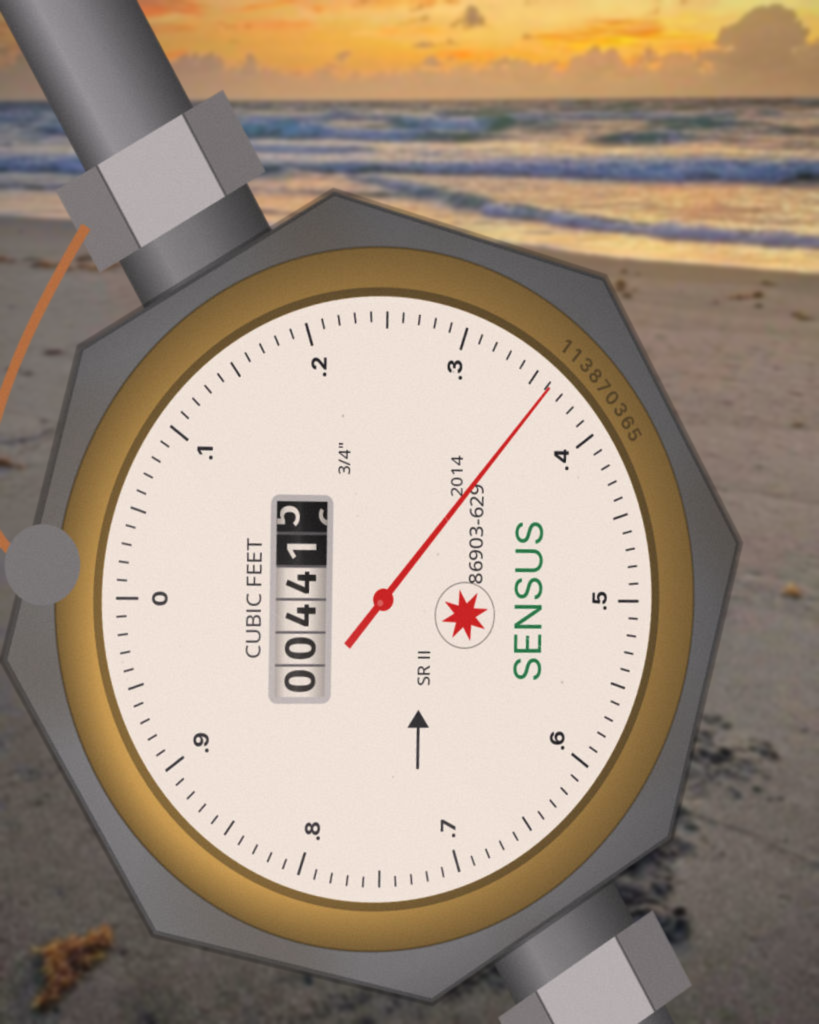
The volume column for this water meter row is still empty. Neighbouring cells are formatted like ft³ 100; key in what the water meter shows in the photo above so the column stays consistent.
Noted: ft³ 4415.36
